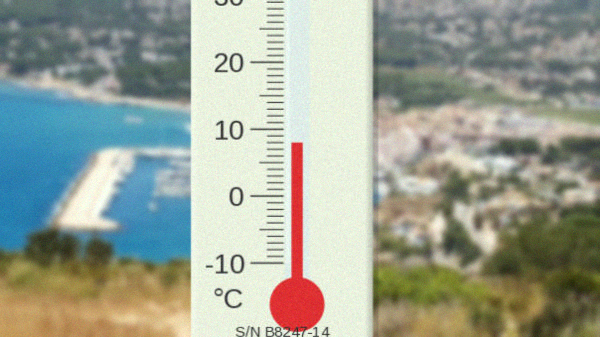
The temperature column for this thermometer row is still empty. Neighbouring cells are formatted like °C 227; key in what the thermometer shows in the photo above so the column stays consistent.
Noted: °C 8
